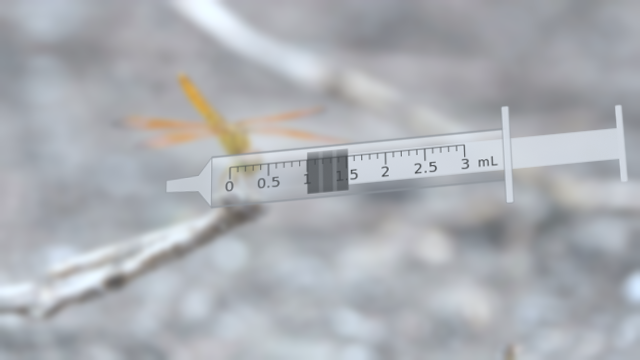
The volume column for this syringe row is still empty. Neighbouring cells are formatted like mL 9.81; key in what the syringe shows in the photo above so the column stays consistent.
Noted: mL 1
